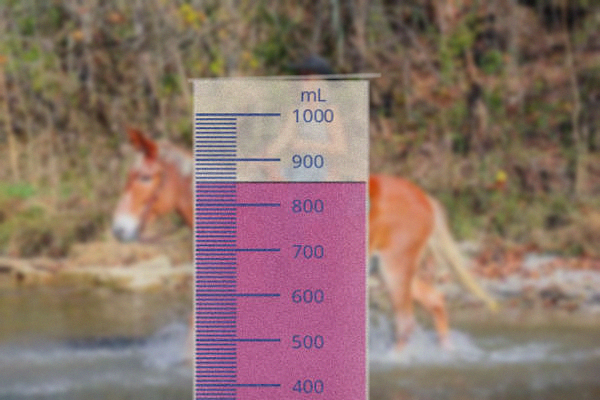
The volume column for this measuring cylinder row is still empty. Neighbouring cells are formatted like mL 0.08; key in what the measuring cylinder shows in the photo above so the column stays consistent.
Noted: mL 850
